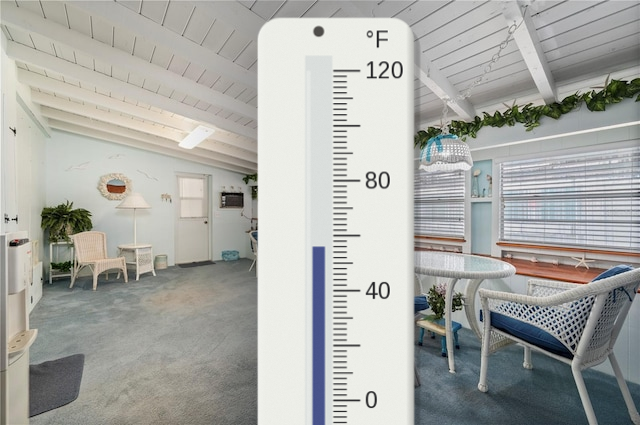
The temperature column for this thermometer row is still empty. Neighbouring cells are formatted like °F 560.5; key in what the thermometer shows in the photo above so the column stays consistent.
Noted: °F 56
